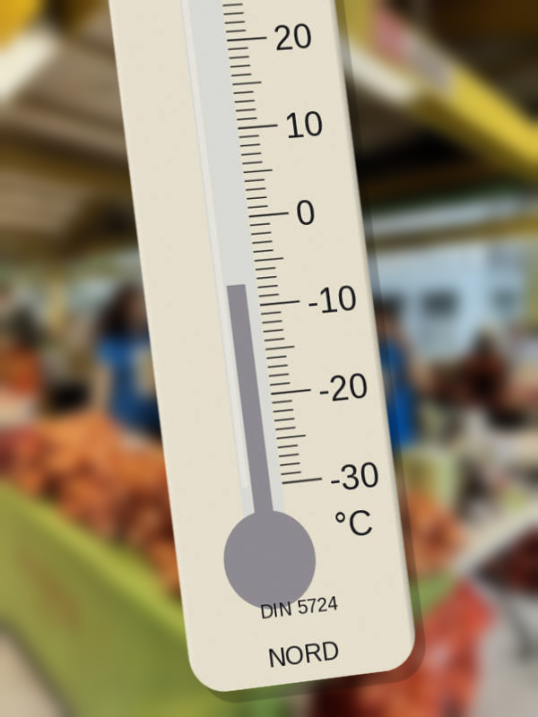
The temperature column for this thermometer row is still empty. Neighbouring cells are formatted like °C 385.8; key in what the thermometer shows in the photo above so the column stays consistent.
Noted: °C -7.5
